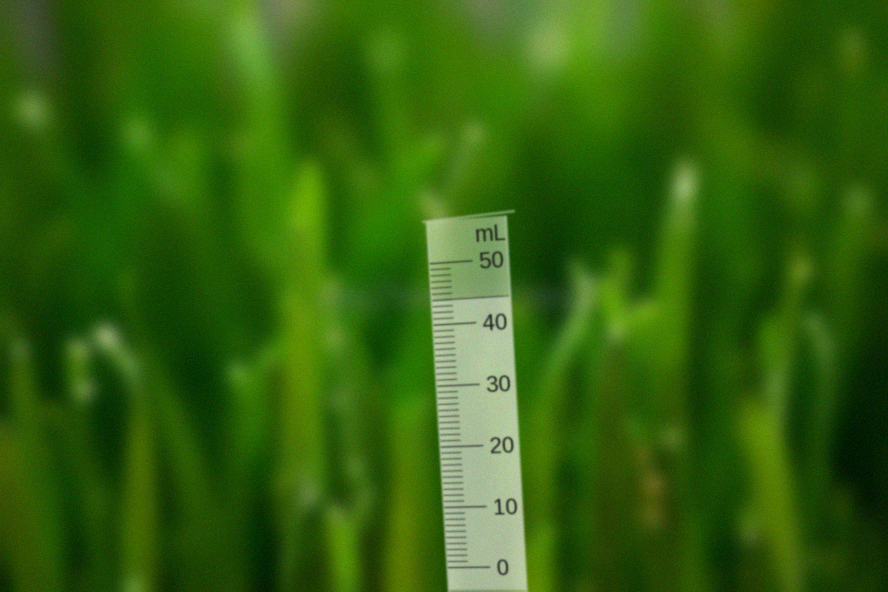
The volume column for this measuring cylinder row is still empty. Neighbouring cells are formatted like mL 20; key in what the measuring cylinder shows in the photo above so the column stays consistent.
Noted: mL 44
